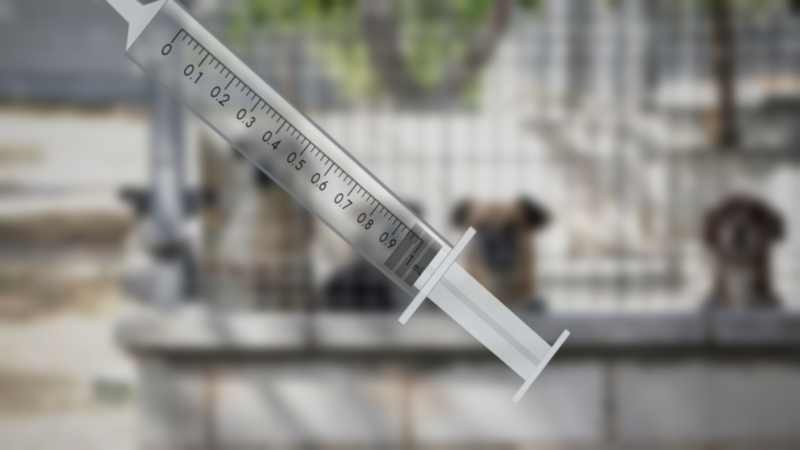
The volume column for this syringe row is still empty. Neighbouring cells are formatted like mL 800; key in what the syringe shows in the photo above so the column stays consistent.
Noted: mL 0.94
